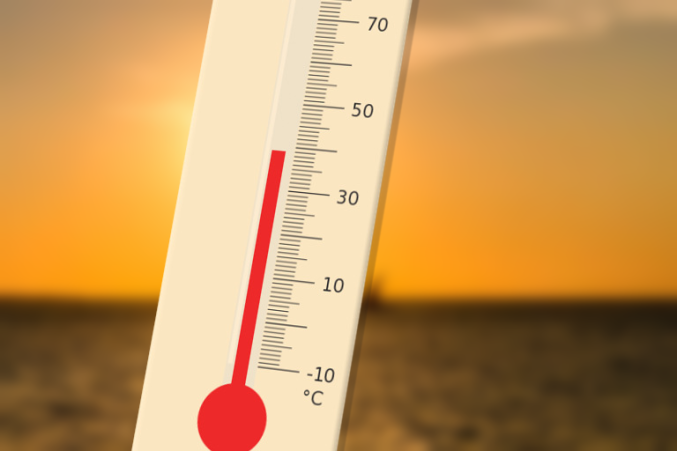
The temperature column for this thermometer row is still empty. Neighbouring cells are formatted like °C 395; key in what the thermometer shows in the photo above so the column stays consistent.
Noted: °C 39
